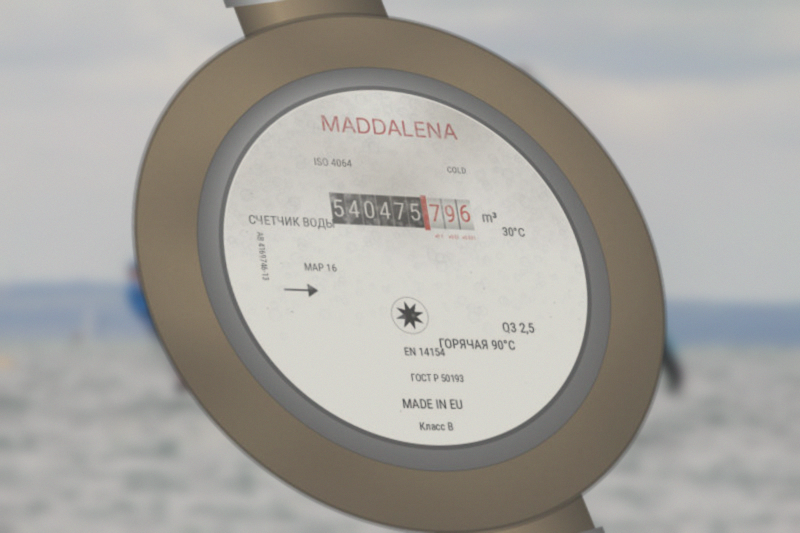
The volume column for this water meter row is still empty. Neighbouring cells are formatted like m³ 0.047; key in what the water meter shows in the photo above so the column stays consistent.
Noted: m³ 540475.796
